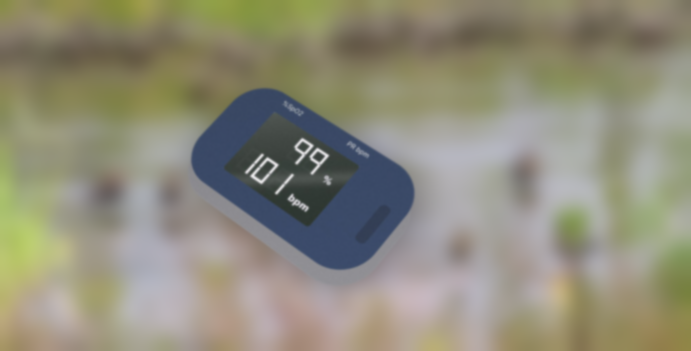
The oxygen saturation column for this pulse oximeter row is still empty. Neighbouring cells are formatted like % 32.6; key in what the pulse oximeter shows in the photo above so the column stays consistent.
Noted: % 99
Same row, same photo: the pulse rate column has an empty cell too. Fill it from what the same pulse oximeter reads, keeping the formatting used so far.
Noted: bpm 101
